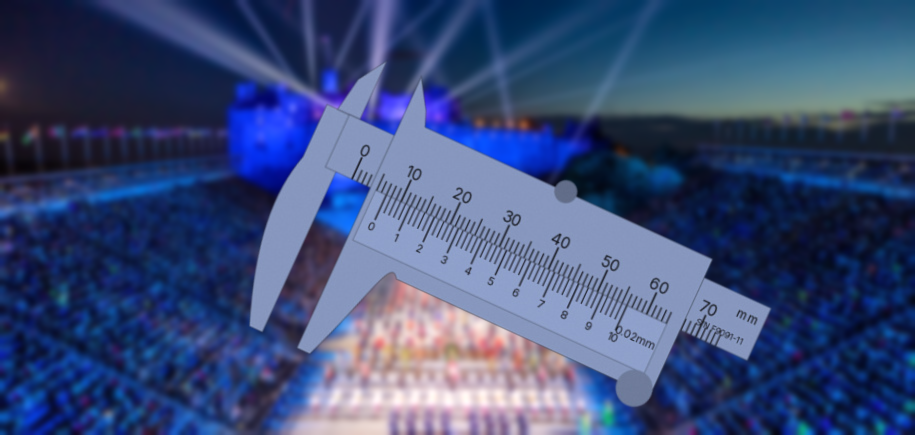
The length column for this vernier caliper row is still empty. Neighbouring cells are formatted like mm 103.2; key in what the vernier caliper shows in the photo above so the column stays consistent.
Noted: mm 7.0
